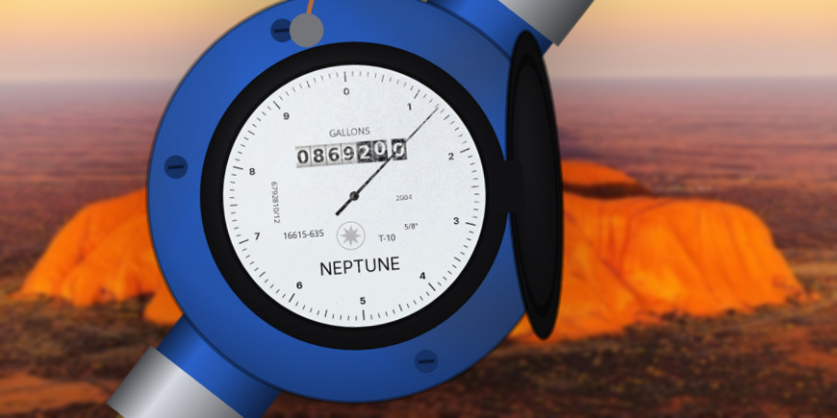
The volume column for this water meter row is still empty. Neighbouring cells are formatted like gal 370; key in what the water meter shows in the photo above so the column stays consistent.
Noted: gal 869201.3
